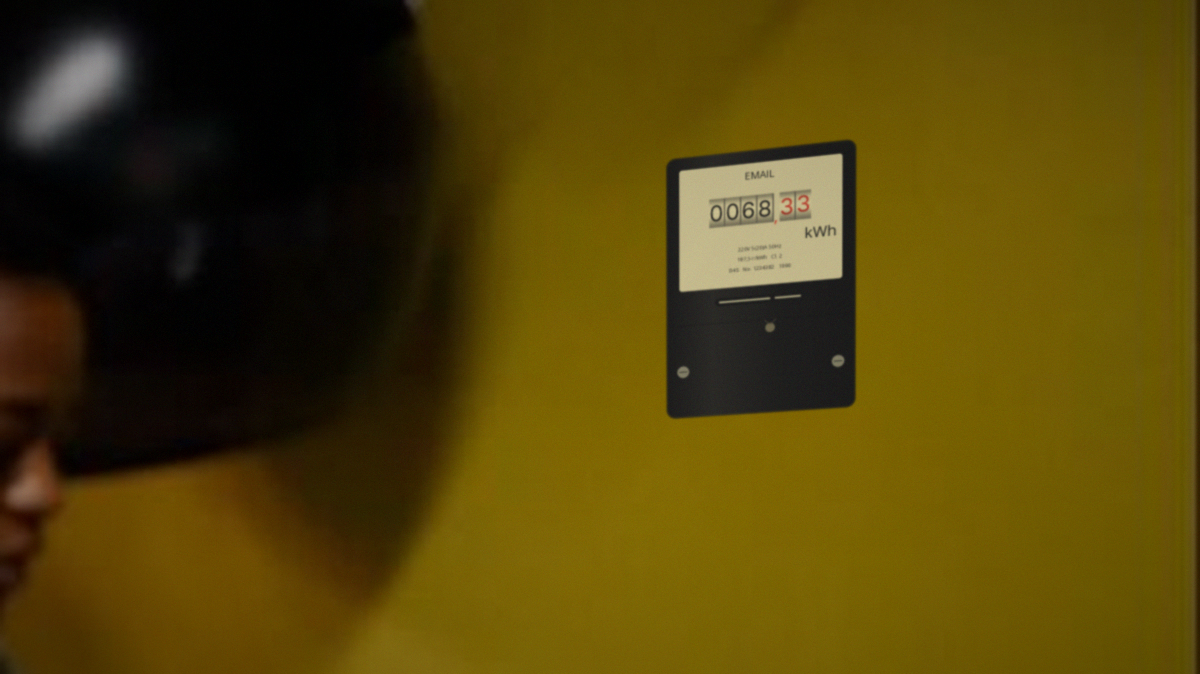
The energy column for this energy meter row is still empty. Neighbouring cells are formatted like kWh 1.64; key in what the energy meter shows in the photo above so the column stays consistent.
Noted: kWh 68.33
